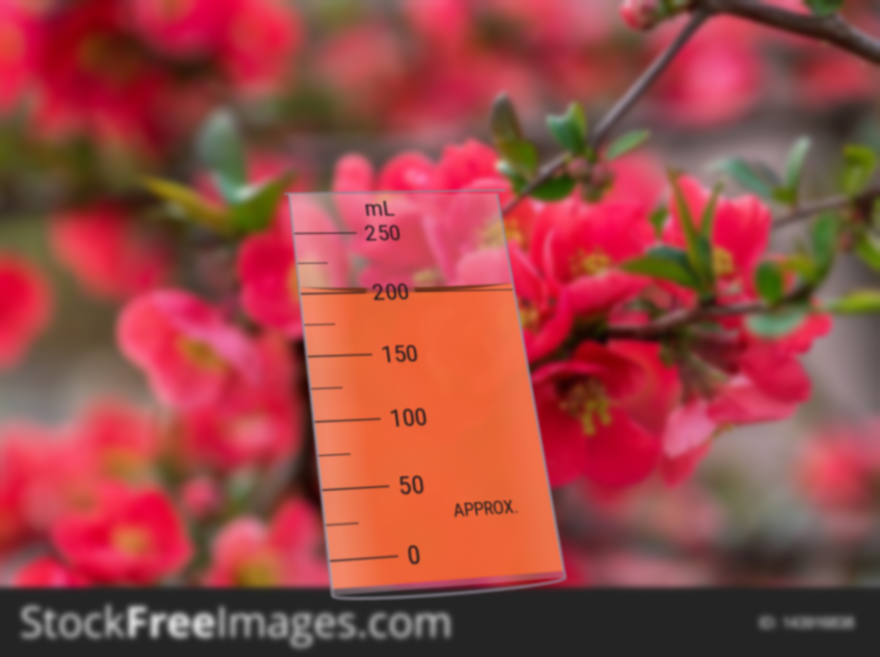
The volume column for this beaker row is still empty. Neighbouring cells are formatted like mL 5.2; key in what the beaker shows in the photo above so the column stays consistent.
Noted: mL 200
